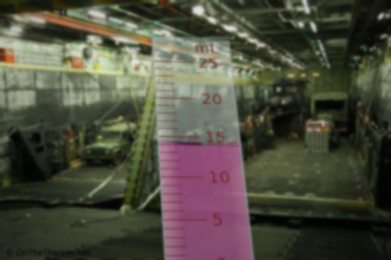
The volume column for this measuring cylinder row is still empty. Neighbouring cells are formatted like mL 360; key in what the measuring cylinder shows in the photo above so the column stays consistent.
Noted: mL 14
